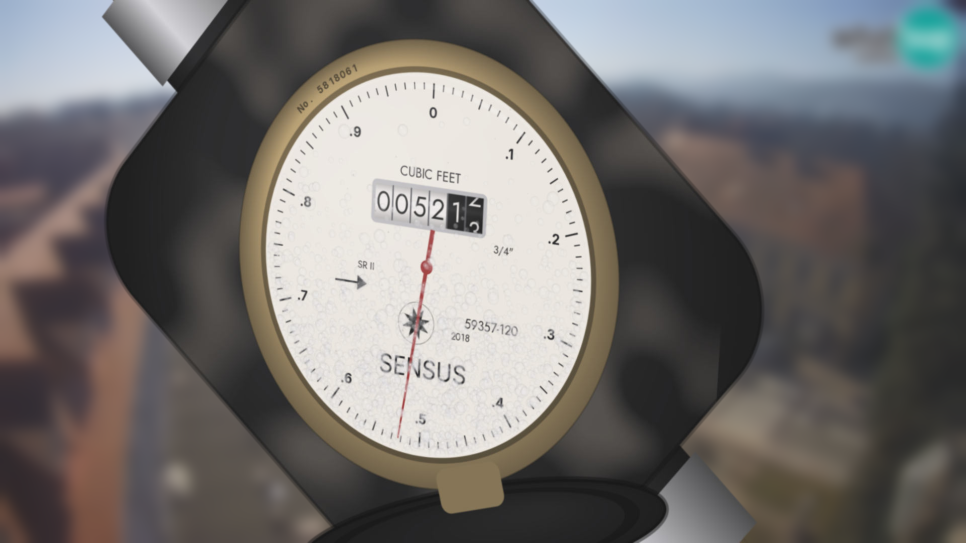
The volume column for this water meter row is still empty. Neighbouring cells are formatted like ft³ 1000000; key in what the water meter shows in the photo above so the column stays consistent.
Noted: ft³ 5212.52
